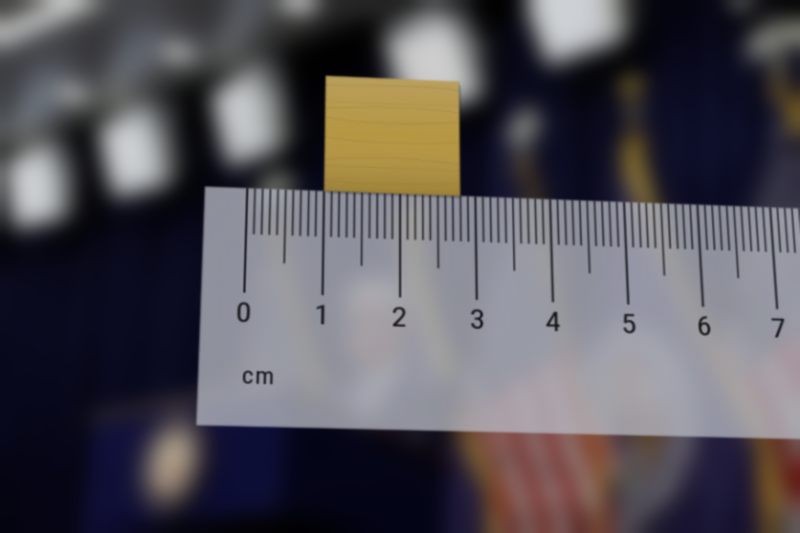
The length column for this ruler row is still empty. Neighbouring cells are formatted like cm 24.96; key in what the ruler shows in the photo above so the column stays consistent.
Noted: cm 1.8
